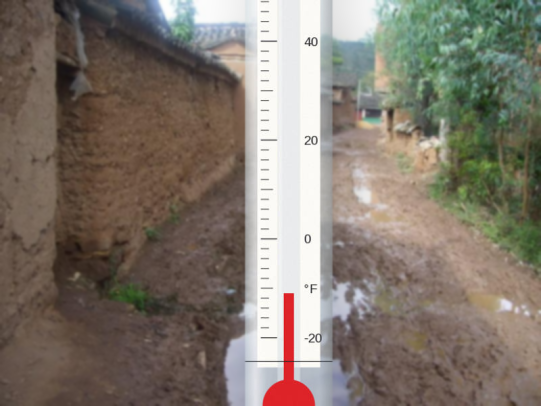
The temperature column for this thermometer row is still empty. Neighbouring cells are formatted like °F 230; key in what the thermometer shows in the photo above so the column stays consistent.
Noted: °F -11
